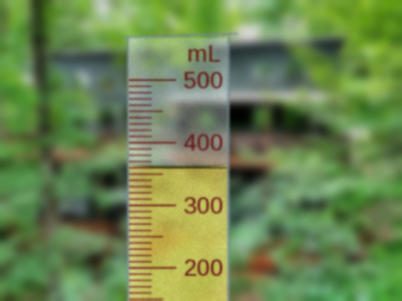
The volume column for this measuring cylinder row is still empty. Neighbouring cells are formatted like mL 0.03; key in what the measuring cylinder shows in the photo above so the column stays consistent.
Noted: mL 360
